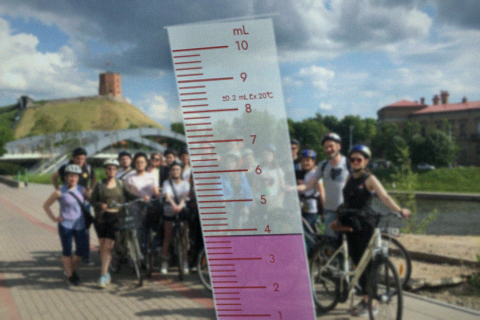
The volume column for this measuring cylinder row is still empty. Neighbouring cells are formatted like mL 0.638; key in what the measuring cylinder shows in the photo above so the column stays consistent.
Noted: mL 3.8
